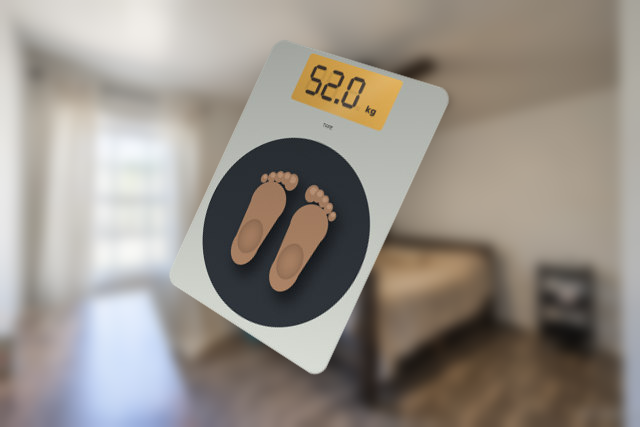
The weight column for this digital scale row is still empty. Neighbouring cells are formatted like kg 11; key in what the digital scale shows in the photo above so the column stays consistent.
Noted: kg 52.0
